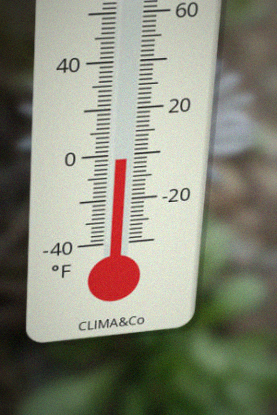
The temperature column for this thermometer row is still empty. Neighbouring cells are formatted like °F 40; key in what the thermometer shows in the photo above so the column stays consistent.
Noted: °F -2
